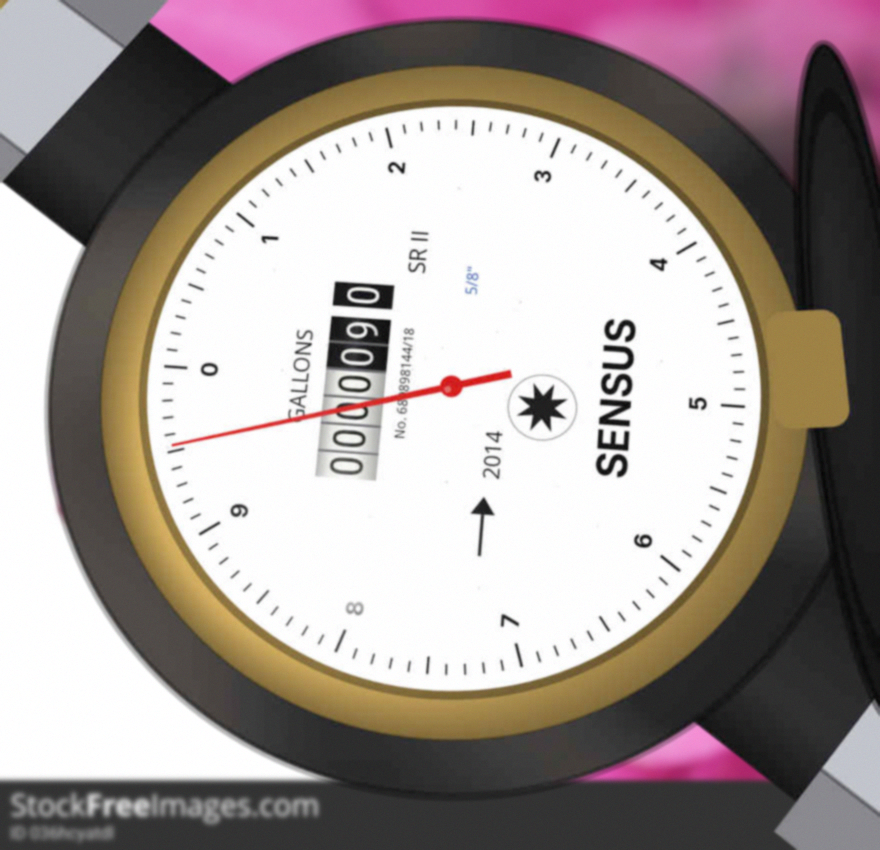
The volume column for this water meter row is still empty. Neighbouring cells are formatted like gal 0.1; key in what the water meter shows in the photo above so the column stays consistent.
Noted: gal 89.5
